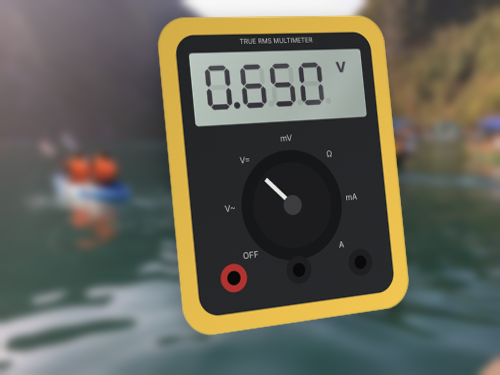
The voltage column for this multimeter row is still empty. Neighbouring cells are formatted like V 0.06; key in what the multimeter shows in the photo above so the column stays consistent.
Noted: V 0.650
